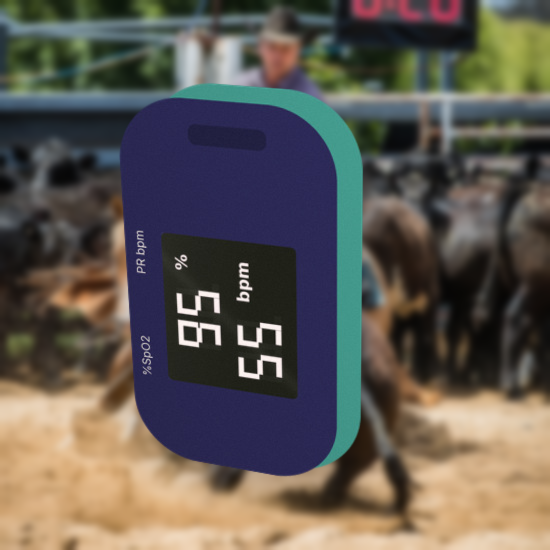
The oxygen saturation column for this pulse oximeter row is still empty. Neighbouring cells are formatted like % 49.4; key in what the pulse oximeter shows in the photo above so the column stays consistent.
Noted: % 95
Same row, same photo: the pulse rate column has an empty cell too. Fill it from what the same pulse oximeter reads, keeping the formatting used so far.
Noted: bpm 55
